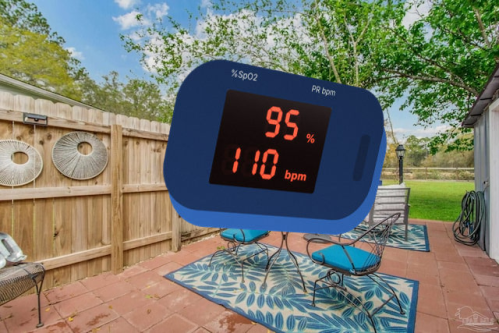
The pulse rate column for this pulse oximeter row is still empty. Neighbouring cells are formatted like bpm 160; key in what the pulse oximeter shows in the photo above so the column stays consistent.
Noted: bpm 110
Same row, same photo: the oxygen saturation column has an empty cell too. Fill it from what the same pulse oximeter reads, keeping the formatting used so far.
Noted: % 95
